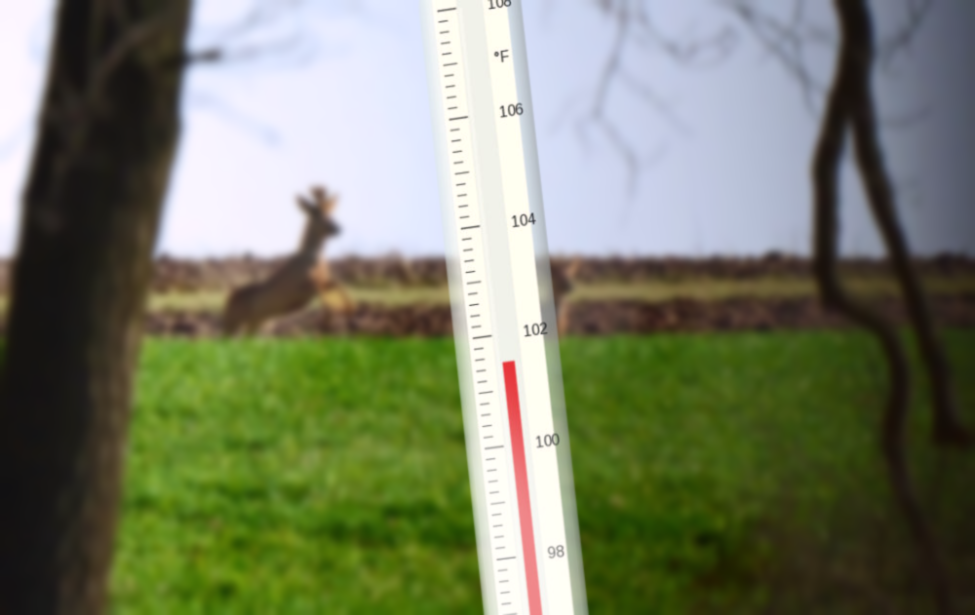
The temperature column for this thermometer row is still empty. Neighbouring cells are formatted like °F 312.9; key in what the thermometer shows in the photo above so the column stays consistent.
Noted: °F 101.5
